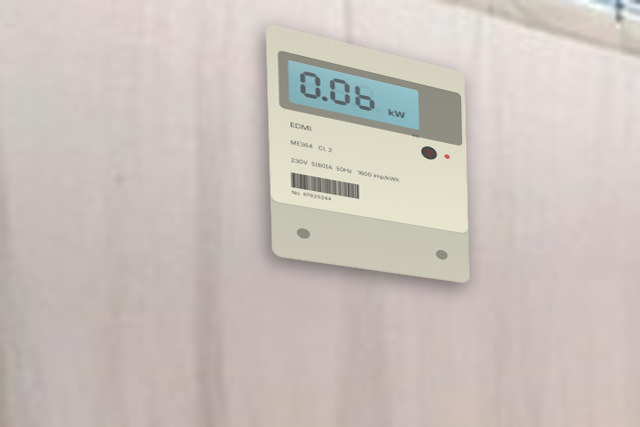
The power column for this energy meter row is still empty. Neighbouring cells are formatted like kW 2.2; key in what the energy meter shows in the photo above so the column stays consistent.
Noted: kW 0.06
